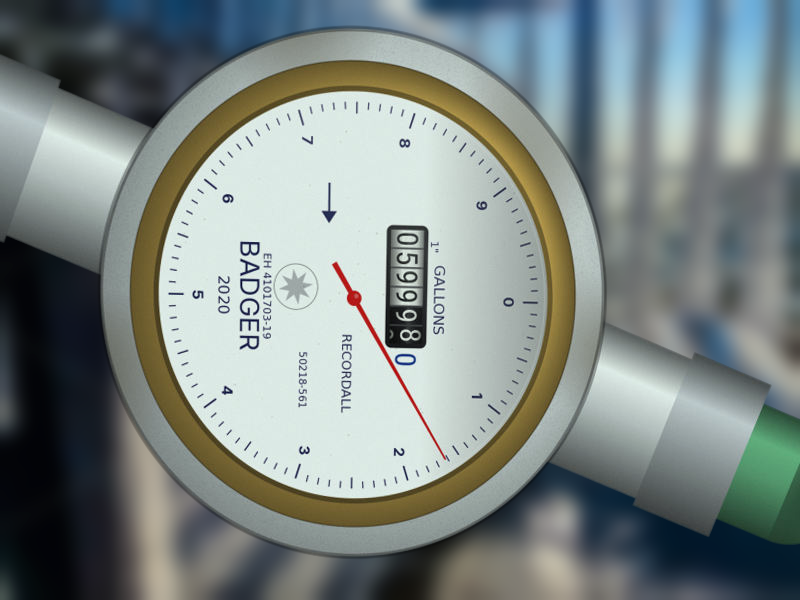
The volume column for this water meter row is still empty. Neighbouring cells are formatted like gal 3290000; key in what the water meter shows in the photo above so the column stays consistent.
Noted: gal 599981.6
